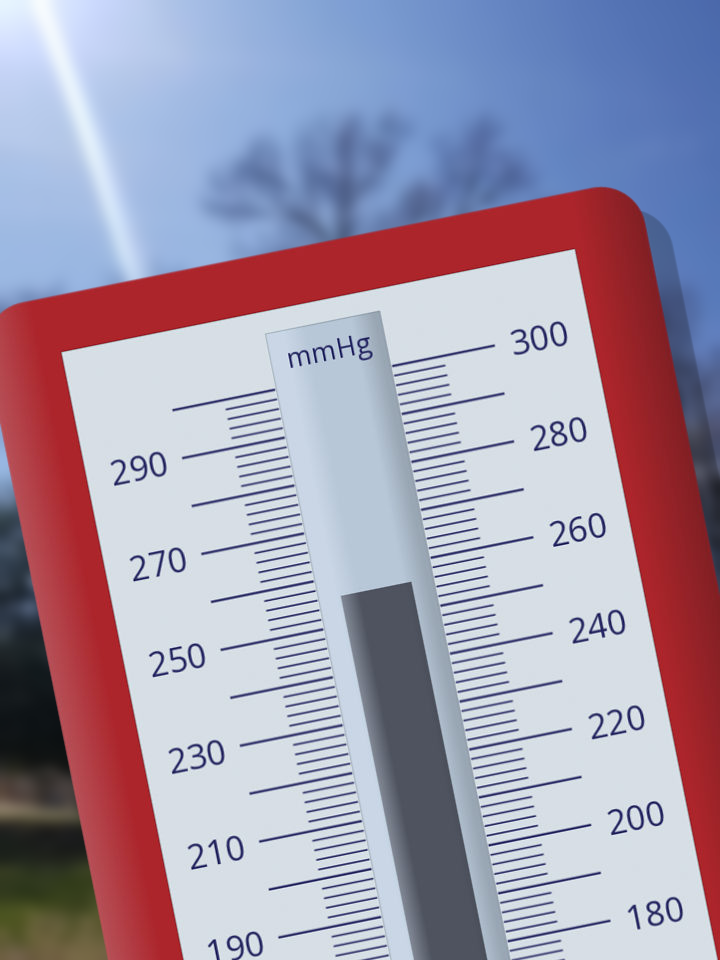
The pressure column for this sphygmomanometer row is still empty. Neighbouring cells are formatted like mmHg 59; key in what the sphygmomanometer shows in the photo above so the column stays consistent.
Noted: mmHg 256
